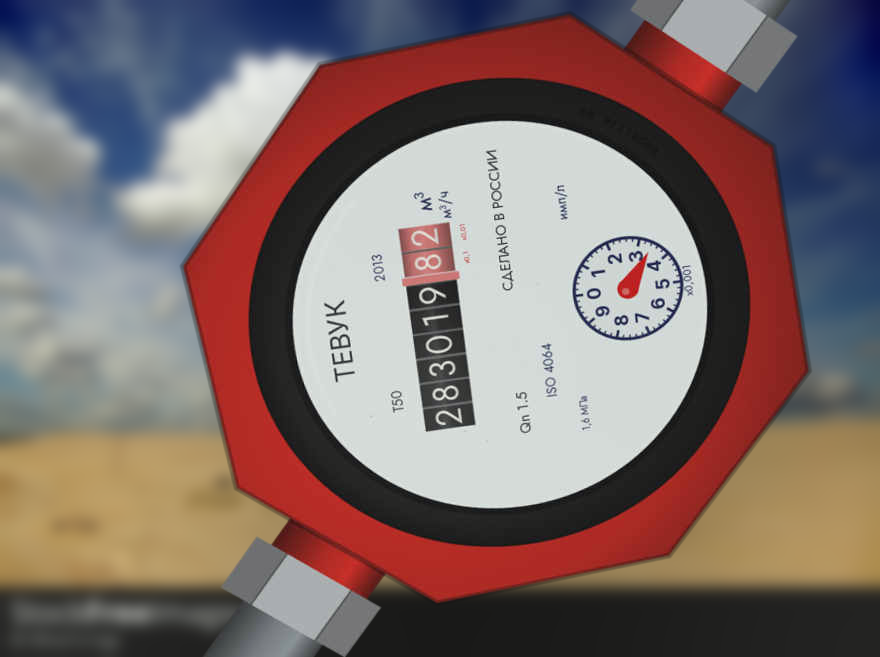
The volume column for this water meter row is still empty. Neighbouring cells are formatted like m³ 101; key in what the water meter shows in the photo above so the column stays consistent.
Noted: m³ 283019.823
